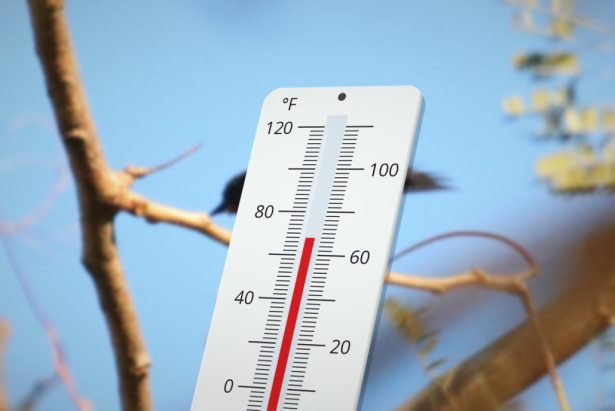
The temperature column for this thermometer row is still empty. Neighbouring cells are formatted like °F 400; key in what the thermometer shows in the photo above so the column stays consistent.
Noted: °F 68
